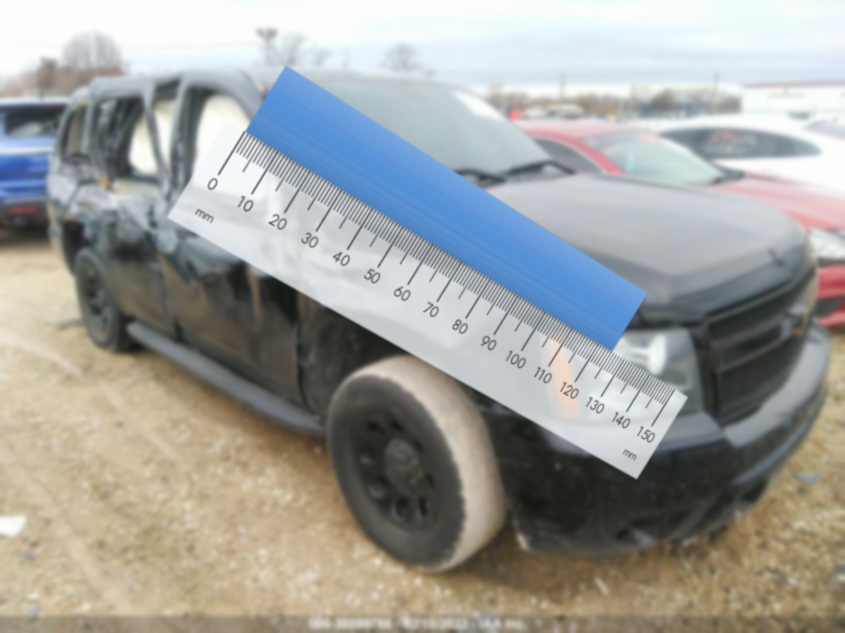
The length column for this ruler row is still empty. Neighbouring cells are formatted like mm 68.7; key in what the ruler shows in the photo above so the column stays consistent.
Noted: mm 125
